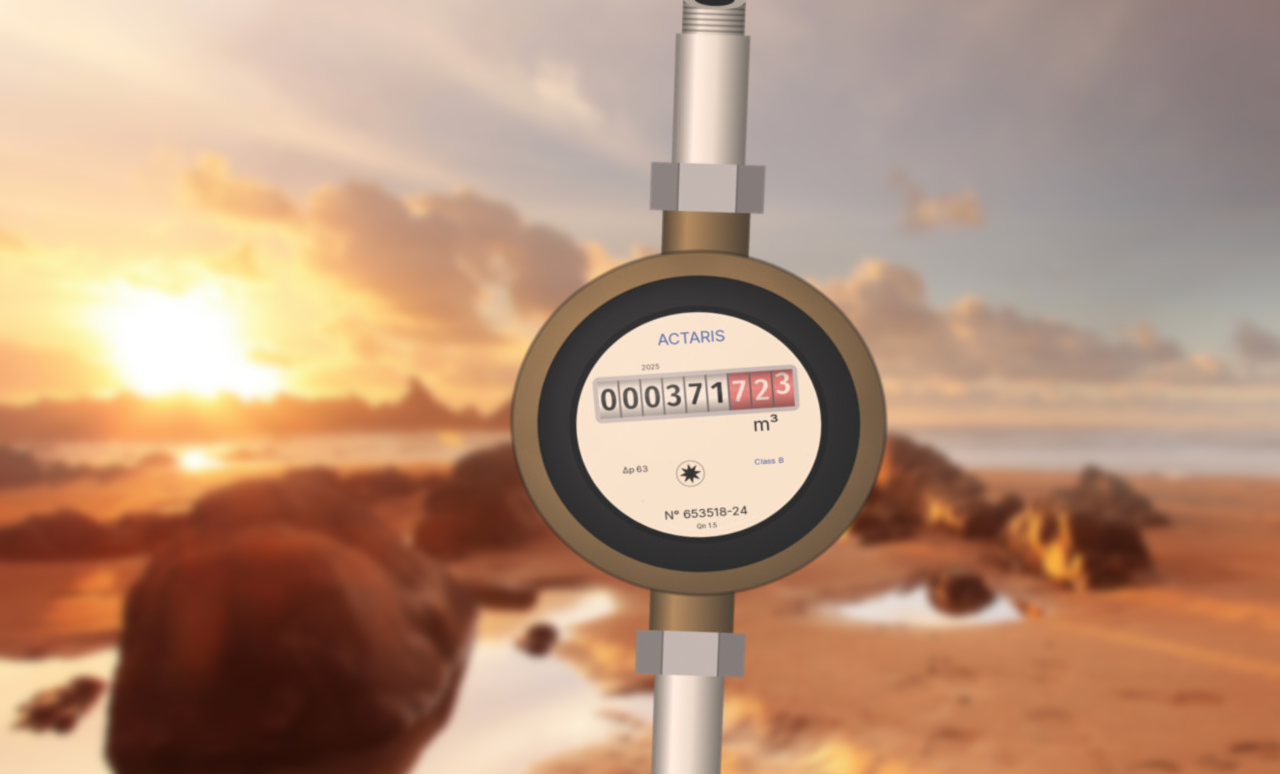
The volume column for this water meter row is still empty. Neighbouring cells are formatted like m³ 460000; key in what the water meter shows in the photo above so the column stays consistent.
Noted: m³ 371.723
